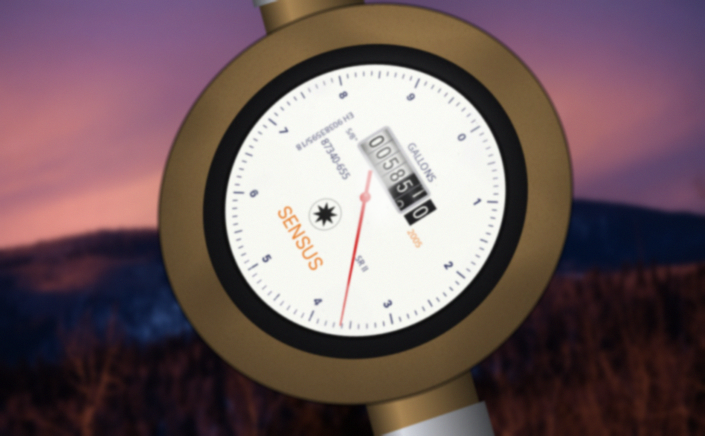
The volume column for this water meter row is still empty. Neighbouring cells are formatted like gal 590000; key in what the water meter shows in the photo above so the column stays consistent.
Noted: gal 58513.6
